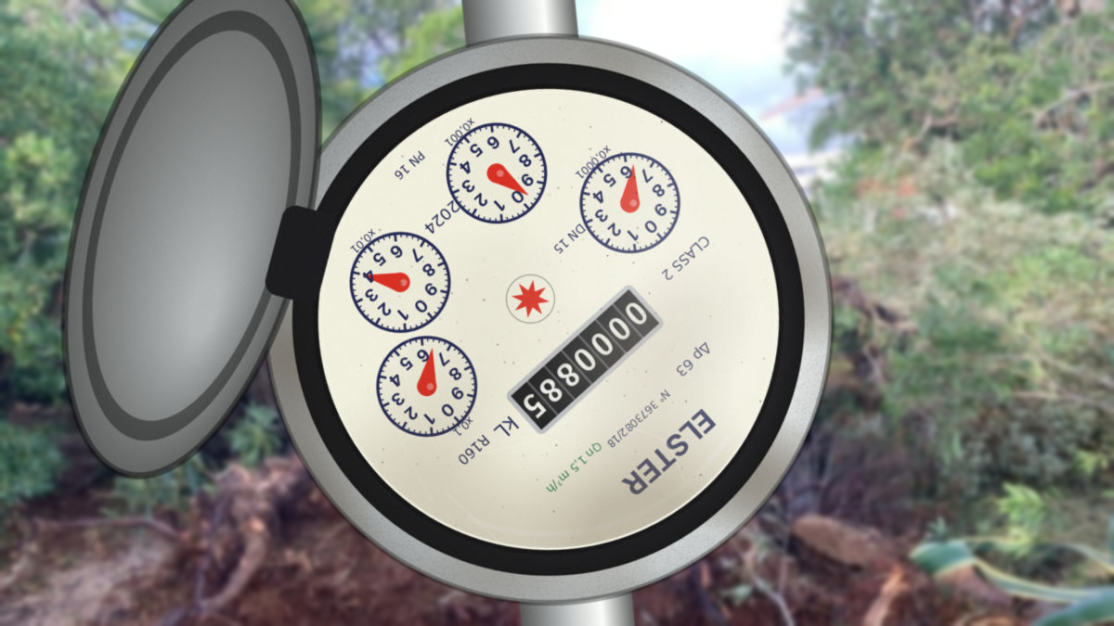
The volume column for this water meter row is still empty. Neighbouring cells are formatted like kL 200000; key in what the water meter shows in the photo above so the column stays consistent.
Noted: kL 885.6396
